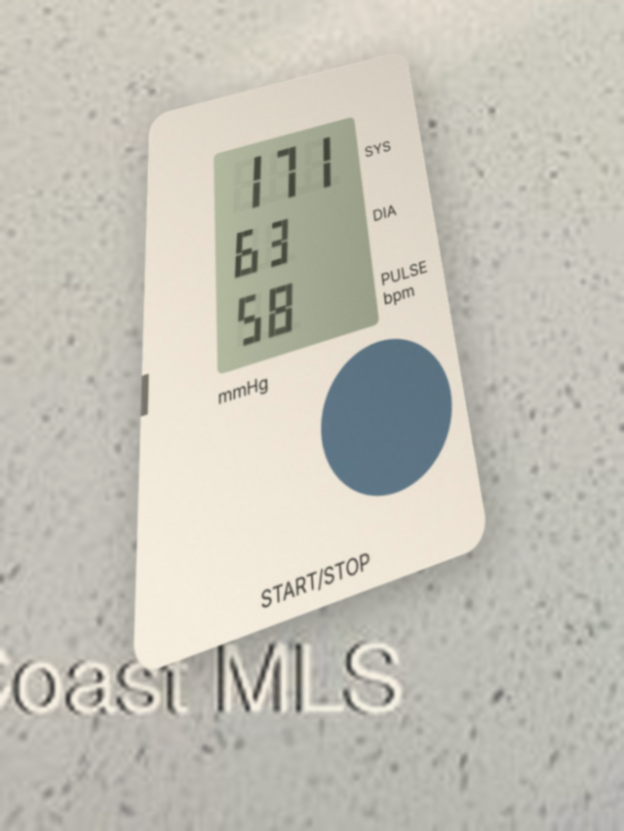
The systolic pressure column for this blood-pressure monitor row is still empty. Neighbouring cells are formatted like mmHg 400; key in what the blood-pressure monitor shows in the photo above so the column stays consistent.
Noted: mmHg 171
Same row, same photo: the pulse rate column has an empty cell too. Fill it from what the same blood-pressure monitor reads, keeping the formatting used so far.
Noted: bpm 58
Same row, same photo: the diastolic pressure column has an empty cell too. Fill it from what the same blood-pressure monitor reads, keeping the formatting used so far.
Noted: mmHg 63
